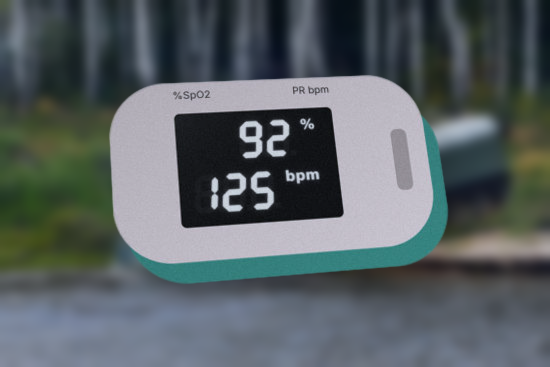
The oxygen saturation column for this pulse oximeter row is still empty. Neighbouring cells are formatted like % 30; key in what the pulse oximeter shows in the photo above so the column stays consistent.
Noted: % 92
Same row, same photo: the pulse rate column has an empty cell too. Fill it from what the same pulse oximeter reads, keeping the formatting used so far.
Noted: bpm 125
